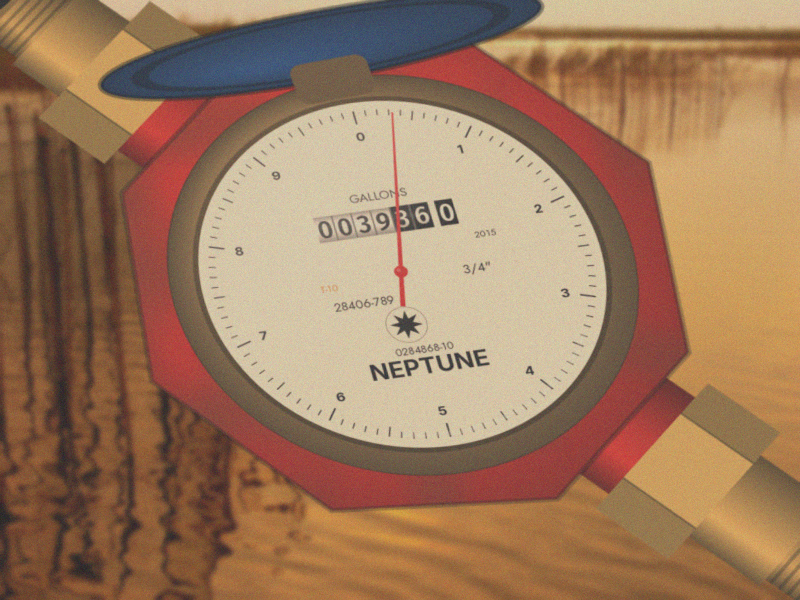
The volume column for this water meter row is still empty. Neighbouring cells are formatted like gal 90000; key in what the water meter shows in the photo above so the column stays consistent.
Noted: gal 39360.3
